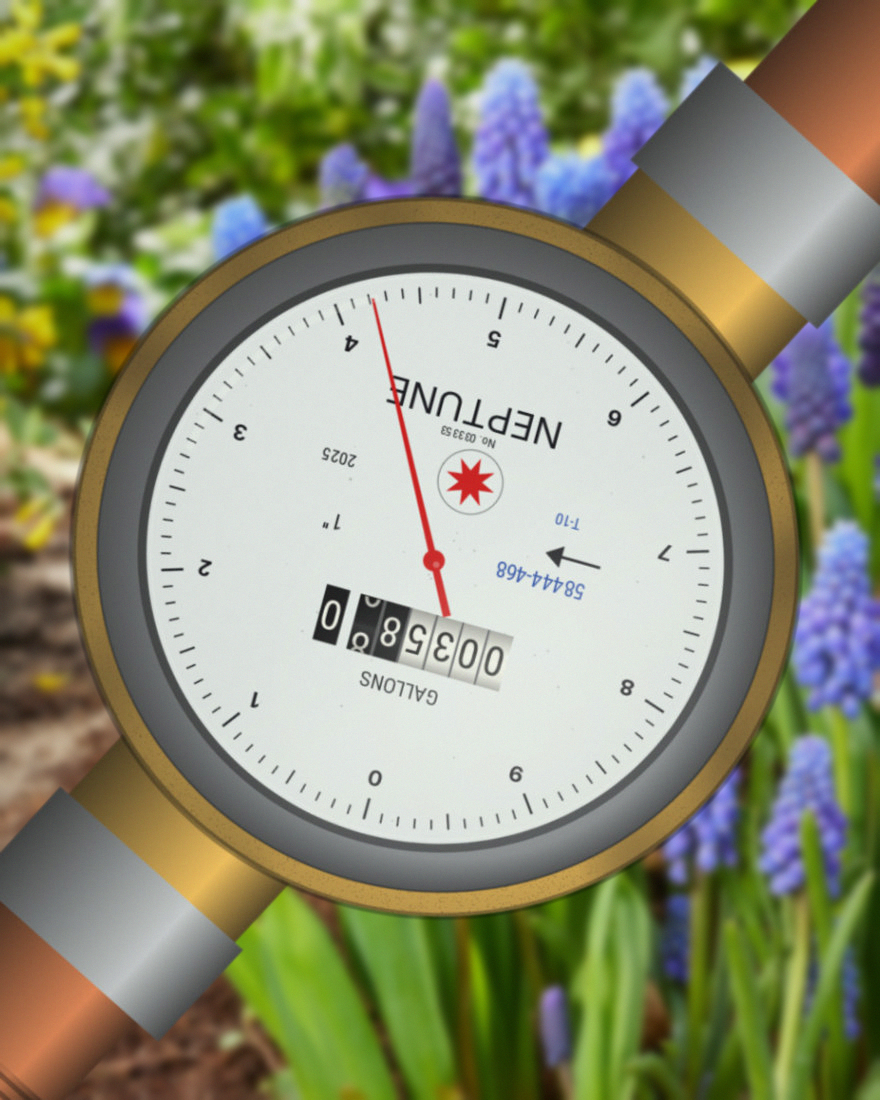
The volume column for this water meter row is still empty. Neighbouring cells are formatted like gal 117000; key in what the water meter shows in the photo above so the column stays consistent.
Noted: gal 35884.2
